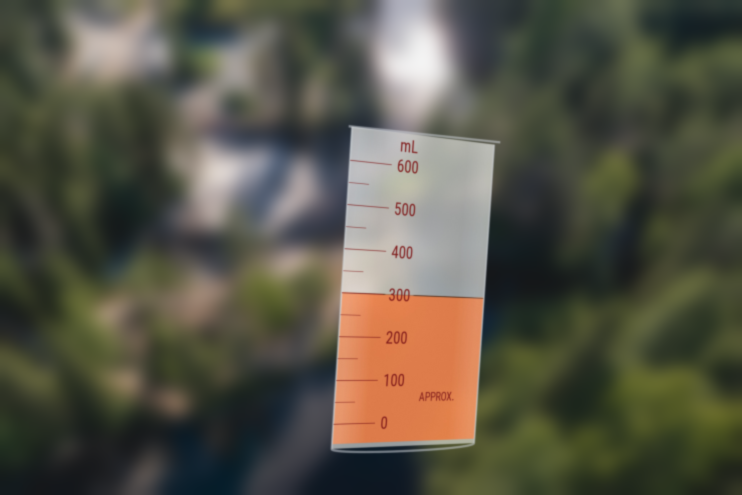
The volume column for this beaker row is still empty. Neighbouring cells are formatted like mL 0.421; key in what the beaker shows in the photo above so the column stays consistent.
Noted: mL 300
